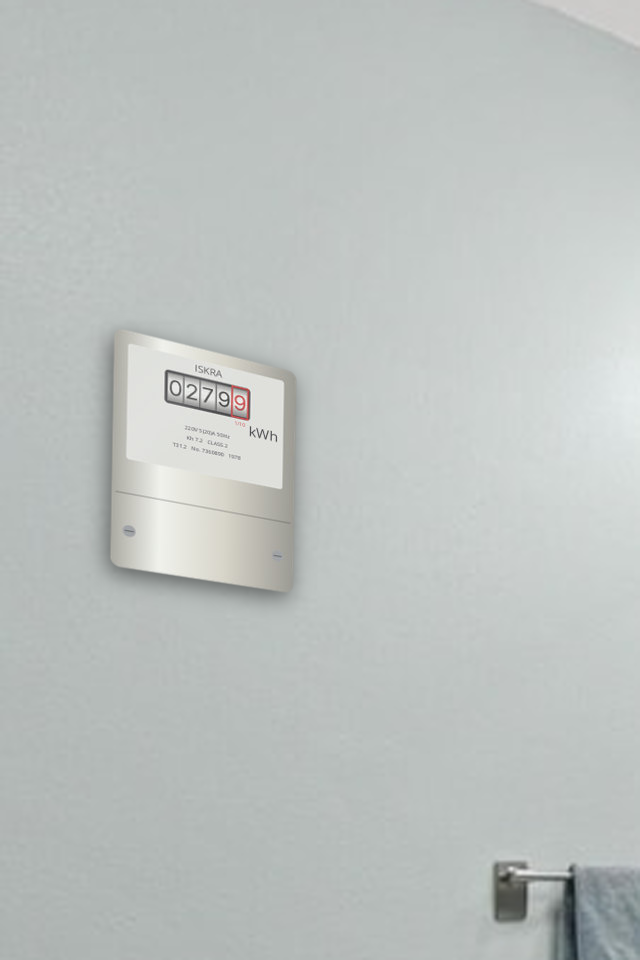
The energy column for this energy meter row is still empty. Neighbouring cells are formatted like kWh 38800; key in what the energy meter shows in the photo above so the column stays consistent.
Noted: kWh 279.9
